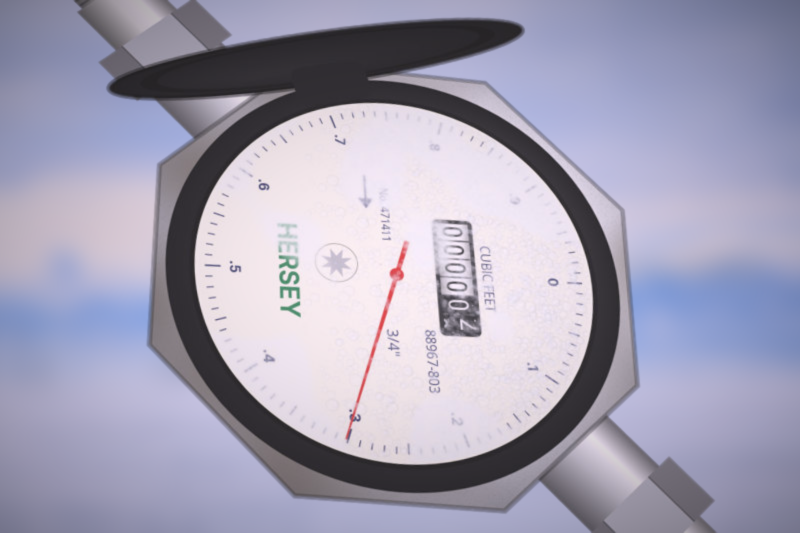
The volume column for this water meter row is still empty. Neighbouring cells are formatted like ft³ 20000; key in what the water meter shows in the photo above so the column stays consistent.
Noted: ft³ 2.30
